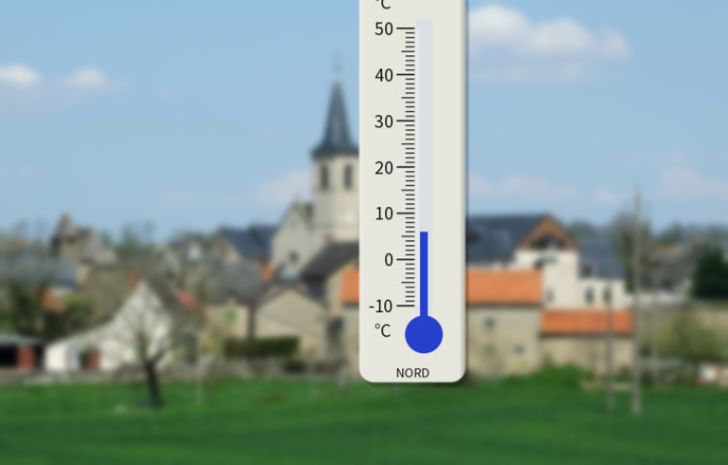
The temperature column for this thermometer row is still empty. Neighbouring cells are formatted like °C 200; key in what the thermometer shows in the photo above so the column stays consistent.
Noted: °C 6
